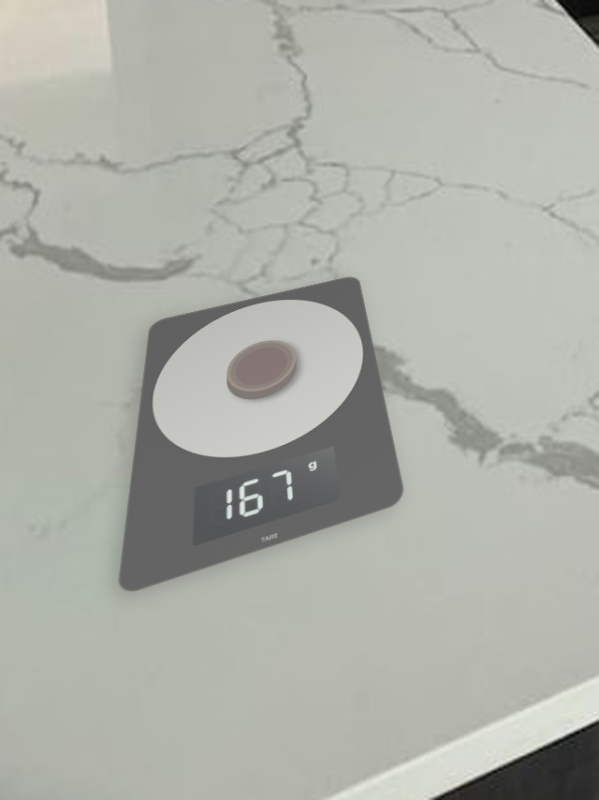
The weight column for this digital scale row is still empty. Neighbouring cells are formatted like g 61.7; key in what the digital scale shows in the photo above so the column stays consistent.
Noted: g 167
